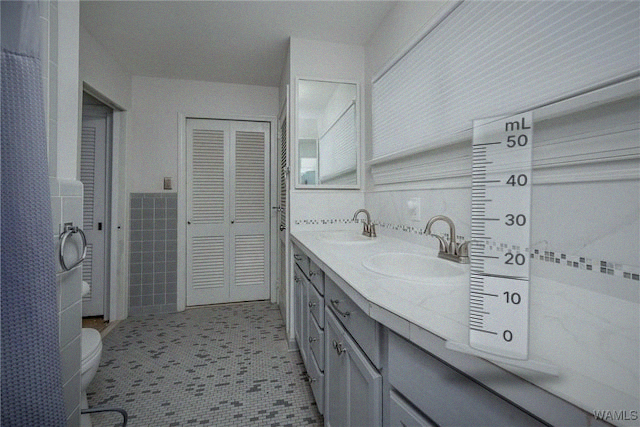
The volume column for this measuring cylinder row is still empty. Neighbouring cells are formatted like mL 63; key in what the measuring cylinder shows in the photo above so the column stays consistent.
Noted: mL 15
